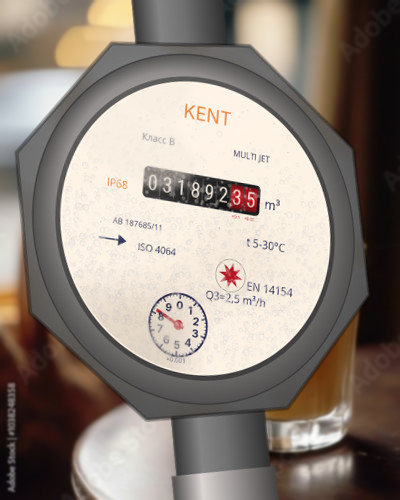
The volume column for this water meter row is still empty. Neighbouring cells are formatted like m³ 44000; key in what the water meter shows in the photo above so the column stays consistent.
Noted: m³ 31892.358
